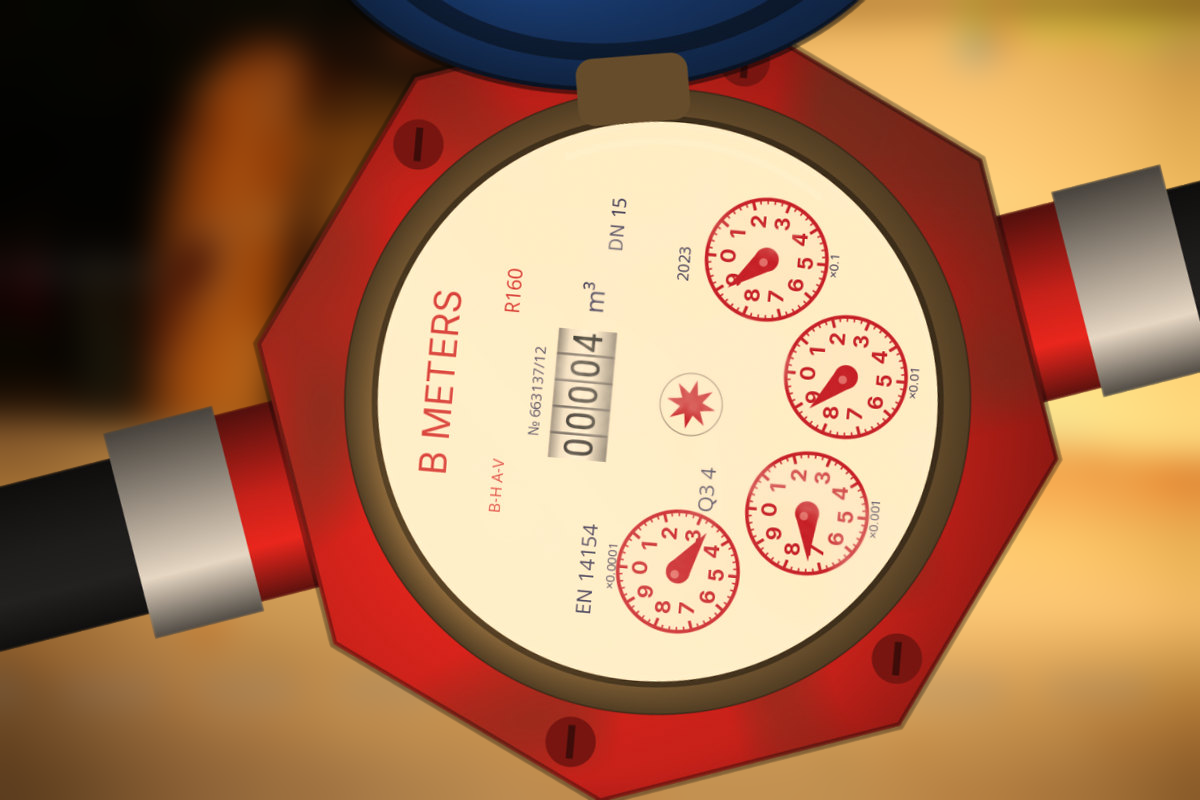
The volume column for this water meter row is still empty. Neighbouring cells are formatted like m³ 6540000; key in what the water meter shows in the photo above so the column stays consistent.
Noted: m³ 4.8873
